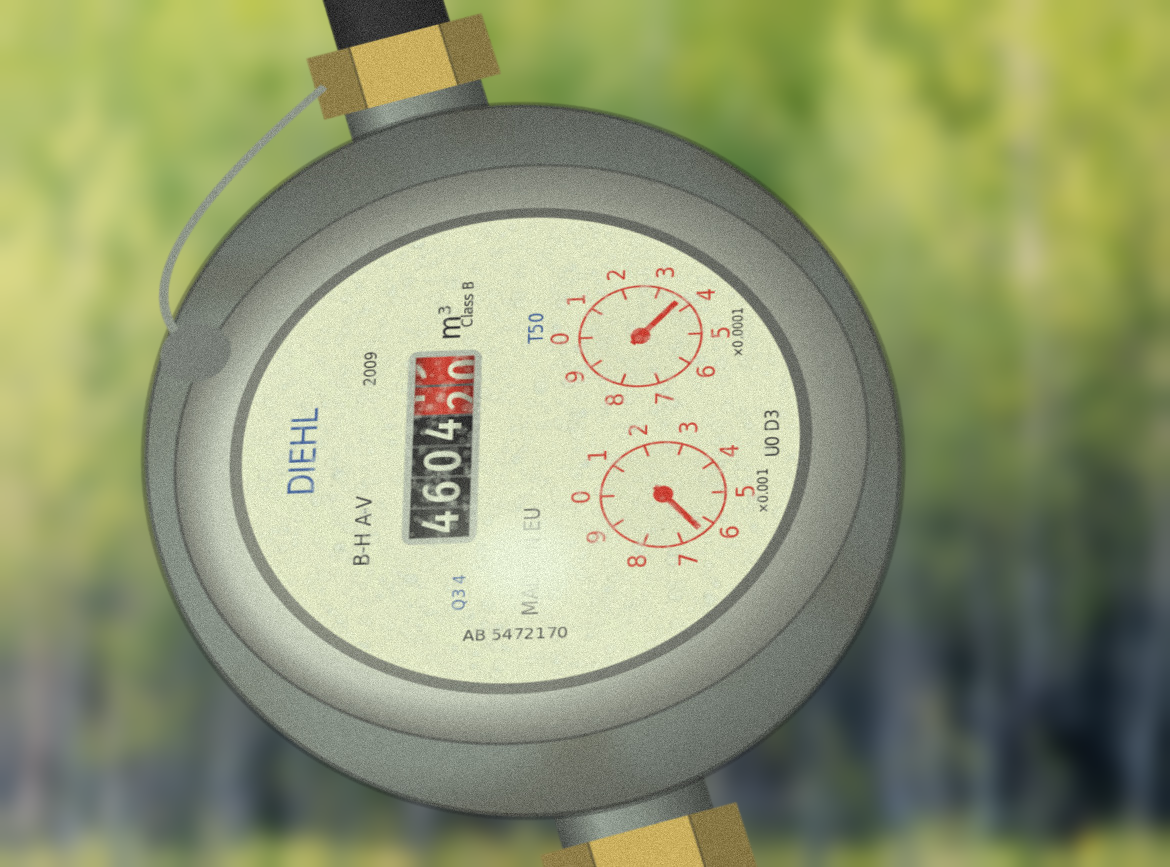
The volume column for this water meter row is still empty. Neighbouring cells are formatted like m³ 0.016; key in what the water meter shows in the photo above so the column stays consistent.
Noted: m³ 4604.1963
